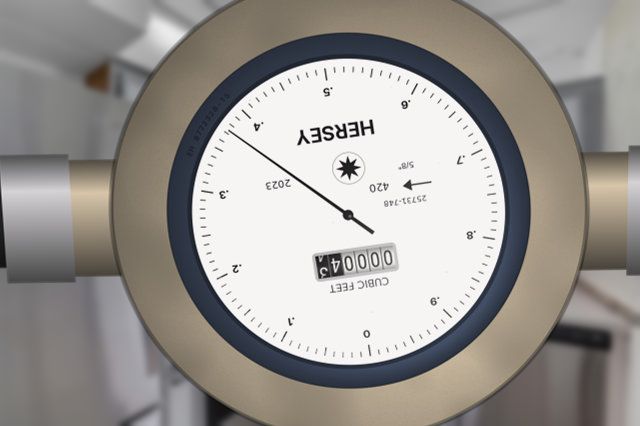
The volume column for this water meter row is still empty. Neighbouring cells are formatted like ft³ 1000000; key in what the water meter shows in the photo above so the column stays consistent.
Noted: ft³ 43.37
